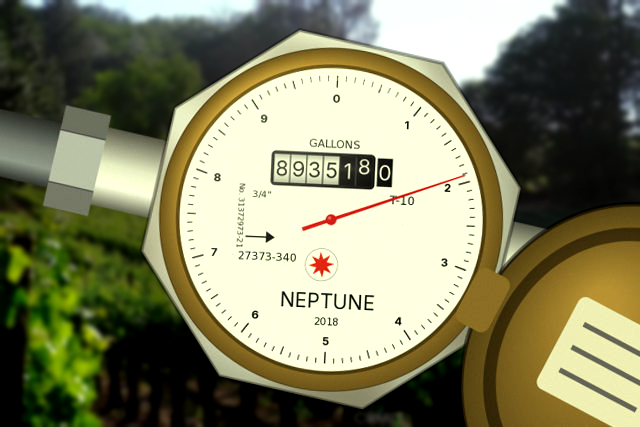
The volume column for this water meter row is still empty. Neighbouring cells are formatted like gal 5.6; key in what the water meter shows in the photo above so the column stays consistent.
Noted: gal 8935181.9
